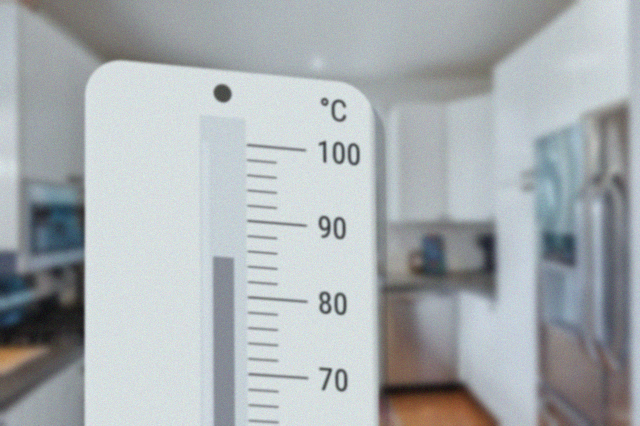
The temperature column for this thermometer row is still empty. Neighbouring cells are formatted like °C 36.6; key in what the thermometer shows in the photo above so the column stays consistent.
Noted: °C 85
